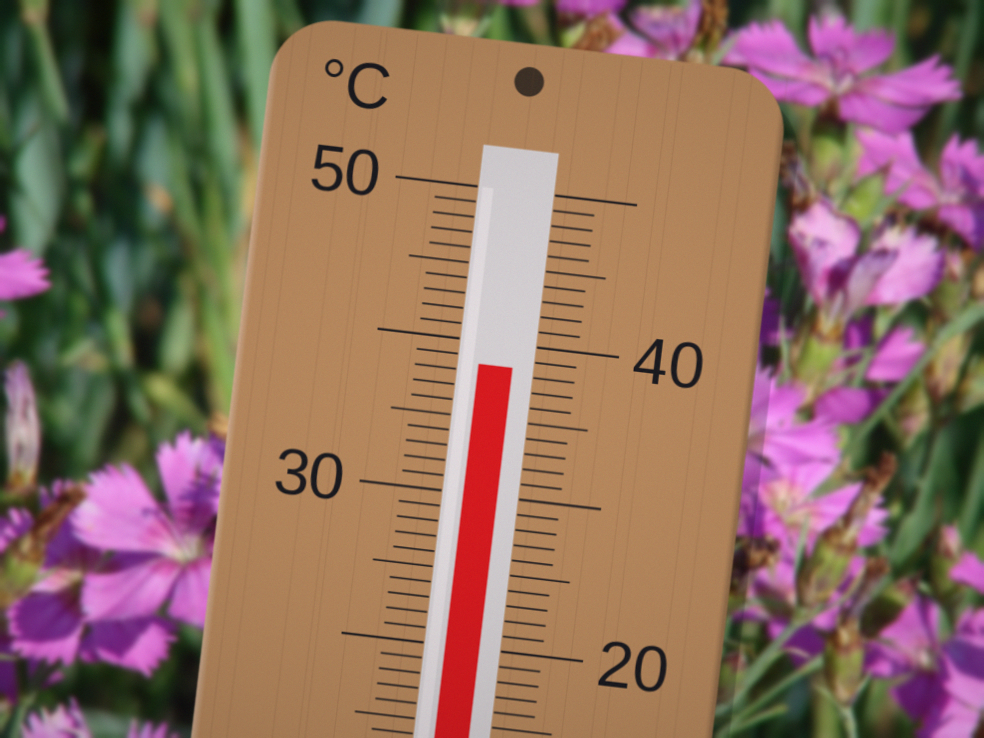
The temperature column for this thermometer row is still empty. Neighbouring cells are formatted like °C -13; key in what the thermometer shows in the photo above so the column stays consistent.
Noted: °C 38.5
